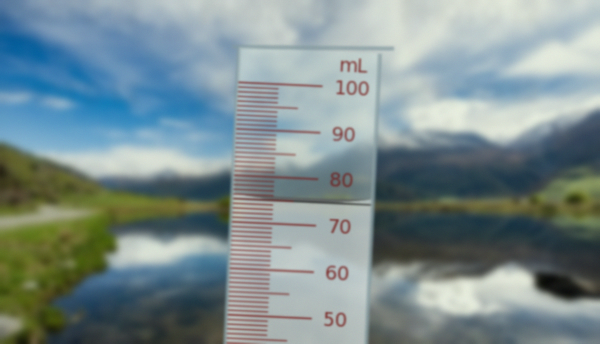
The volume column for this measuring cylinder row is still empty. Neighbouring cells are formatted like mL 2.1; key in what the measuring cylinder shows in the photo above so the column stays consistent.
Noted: mL 75
